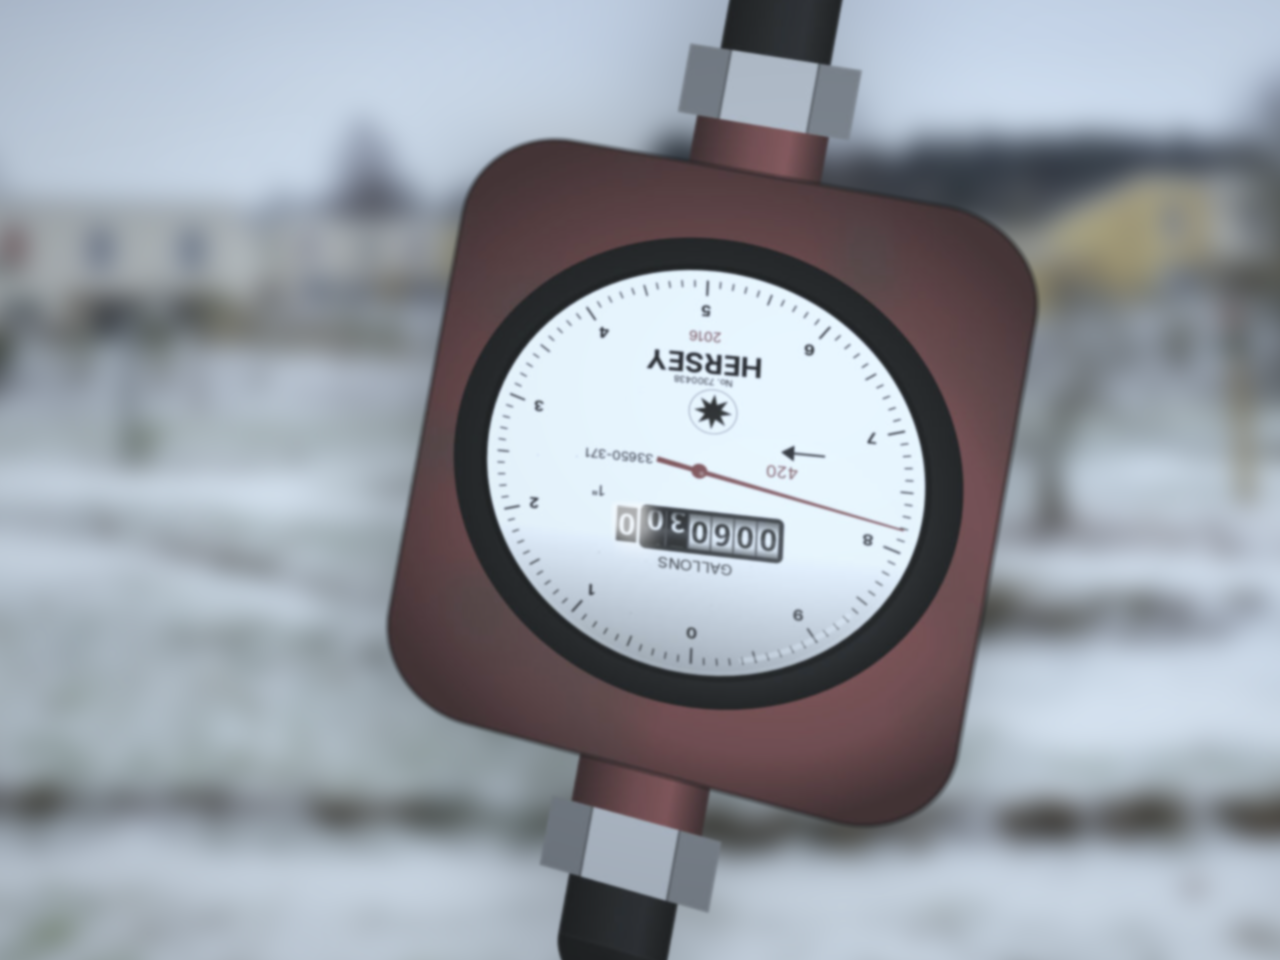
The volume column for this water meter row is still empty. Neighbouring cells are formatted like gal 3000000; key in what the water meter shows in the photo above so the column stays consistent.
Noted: gal 60297.8
